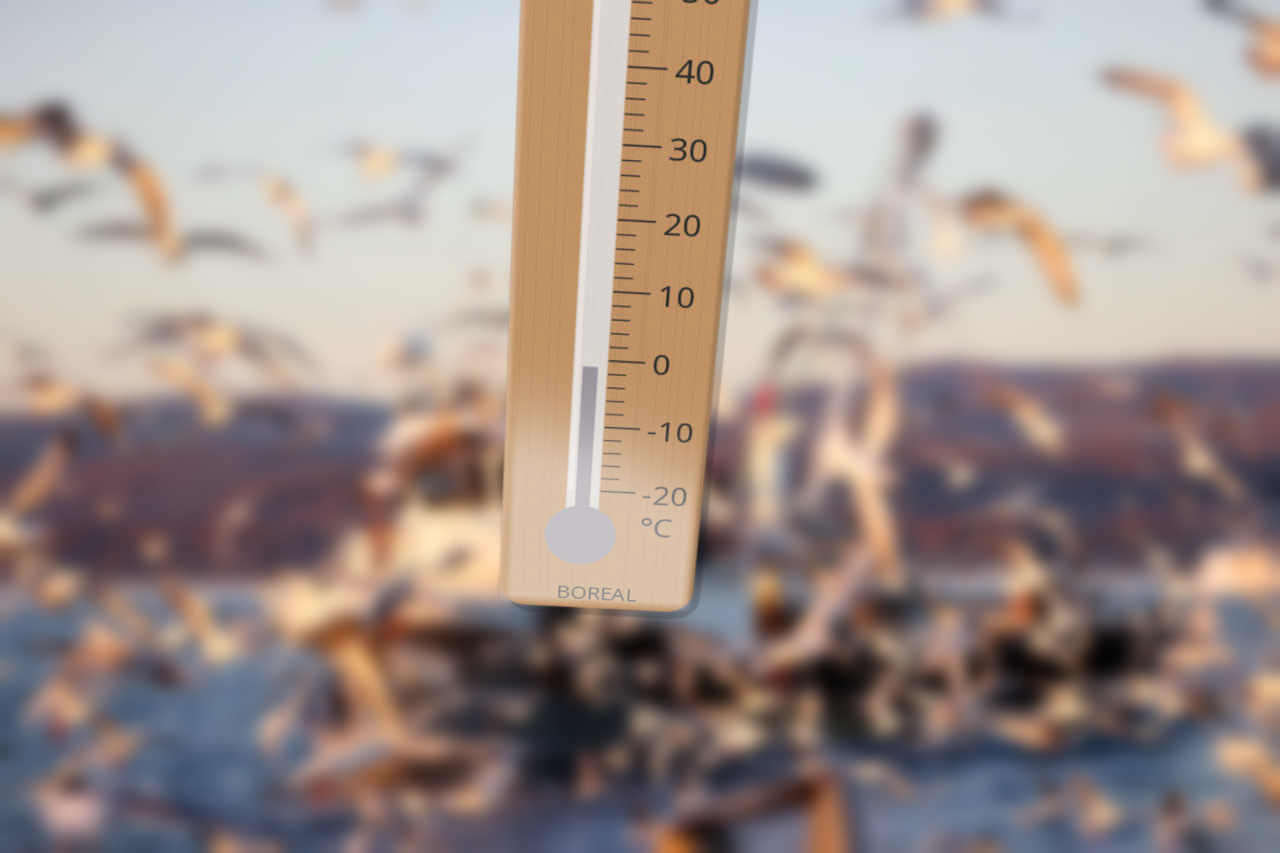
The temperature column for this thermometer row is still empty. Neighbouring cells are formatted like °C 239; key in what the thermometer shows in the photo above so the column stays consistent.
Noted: °C -1
